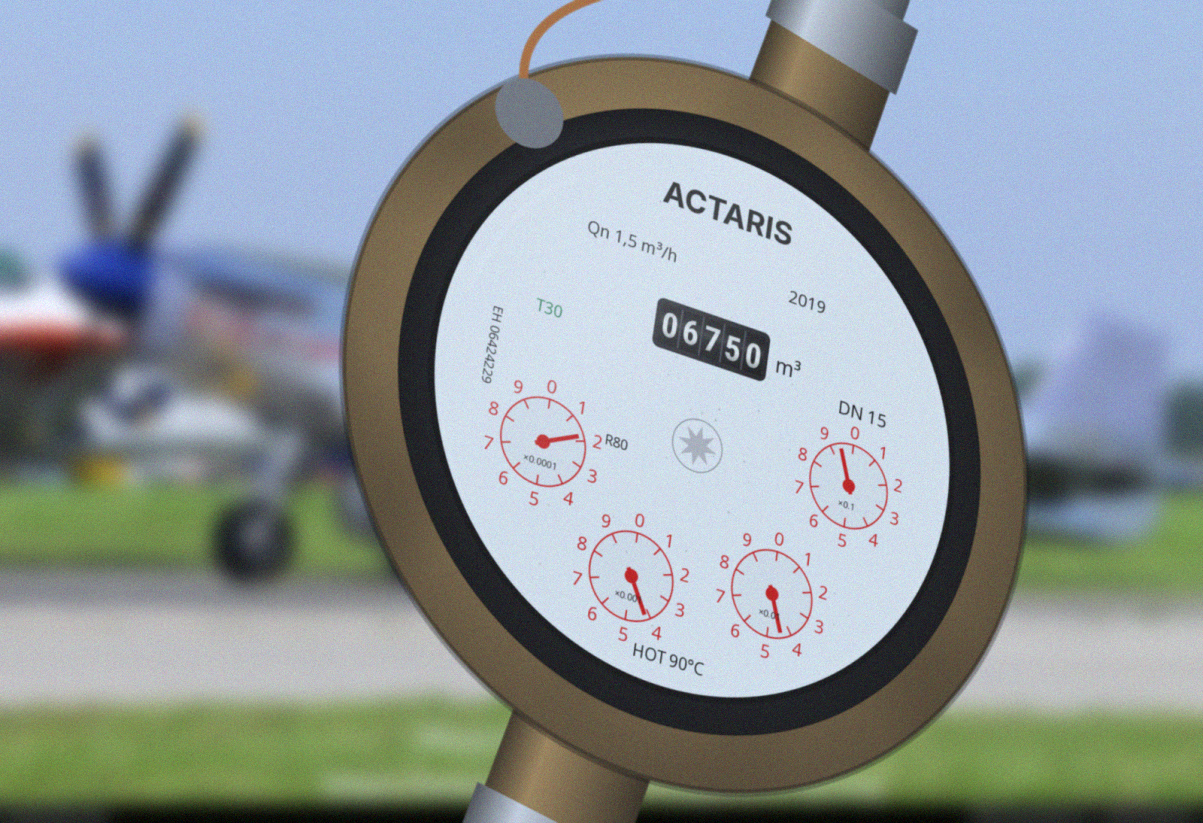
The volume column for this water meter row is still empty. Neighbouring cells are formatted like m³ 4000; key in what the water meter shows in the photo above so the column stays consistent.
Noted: m³ 6749.9441
